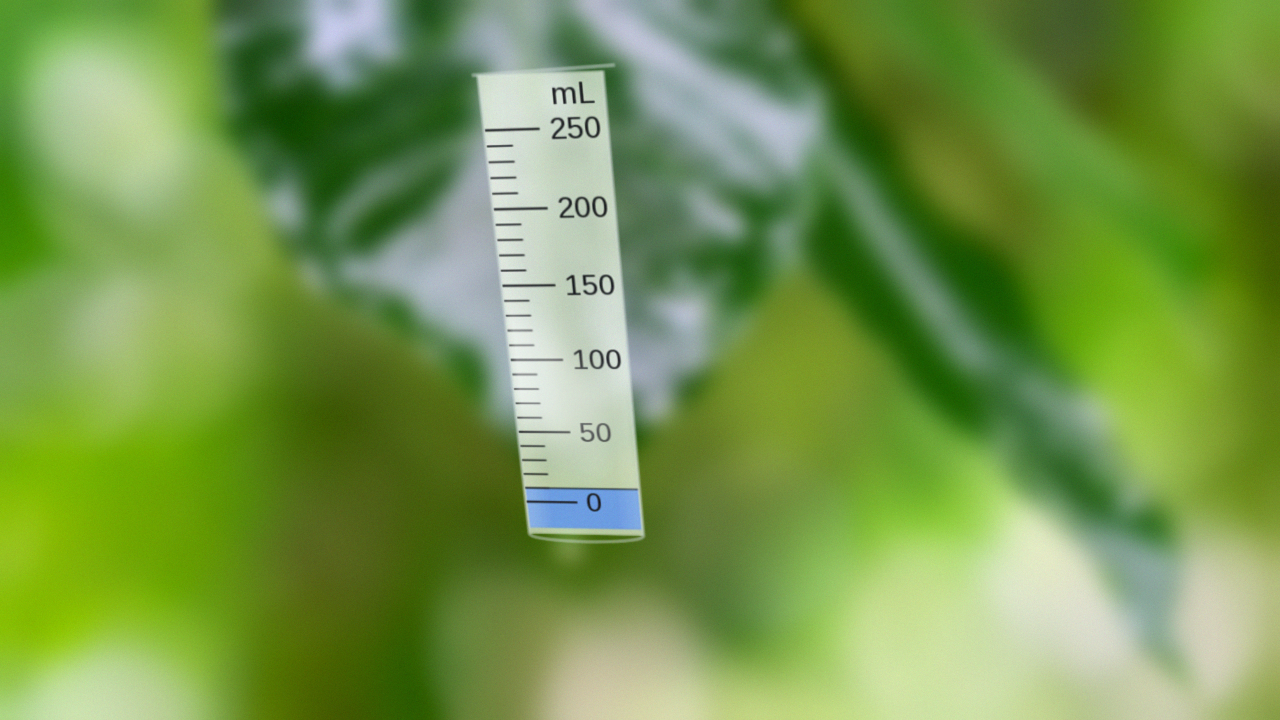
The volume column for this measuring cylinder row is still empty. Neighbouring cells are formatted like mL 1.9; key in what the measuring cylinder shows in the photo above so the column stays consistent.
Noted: mL 10
